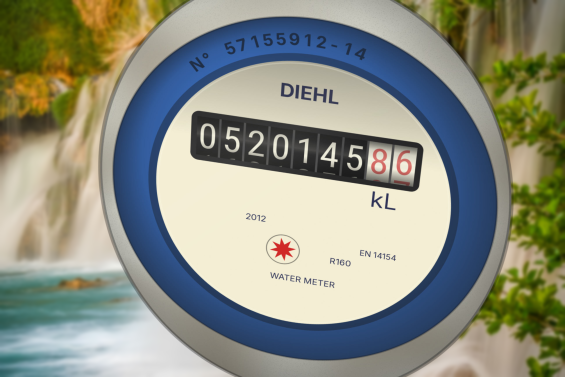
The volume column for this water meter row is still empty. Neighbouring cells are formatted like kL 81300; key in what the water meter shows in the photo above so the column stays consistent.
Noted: kL 520145.86
